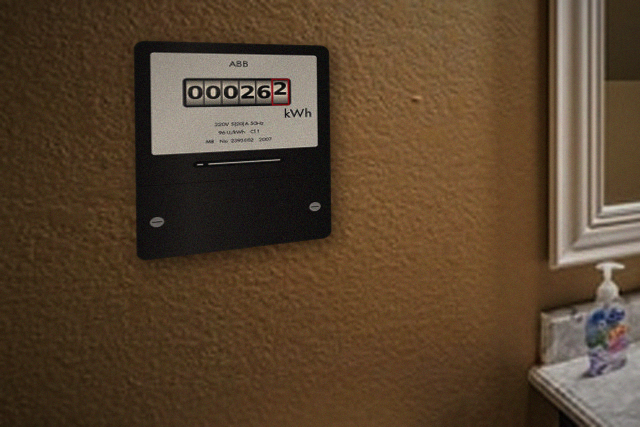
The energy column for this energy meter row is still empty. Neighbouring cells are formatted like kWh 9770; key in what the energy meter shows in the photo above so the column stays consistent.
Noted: kWh 26.2
